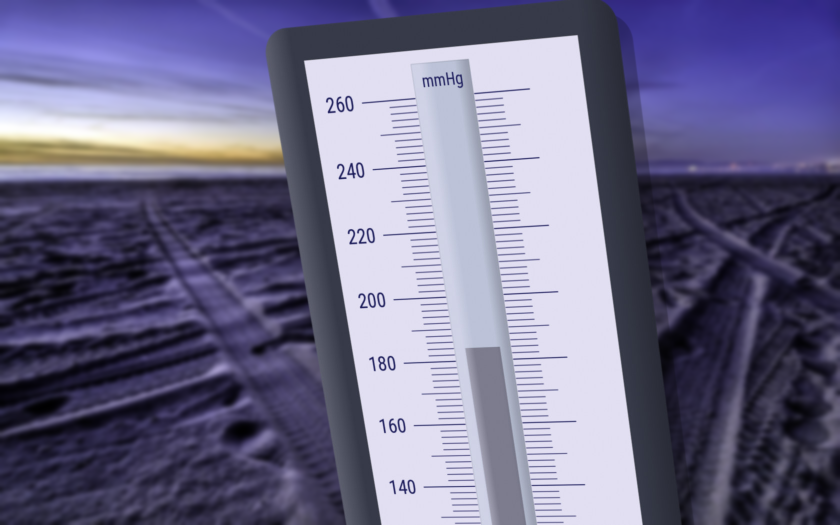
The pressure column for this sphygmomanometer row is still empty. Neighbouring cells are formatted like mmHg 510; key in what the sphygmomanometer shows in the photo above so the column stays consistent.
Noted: mmHg 184
